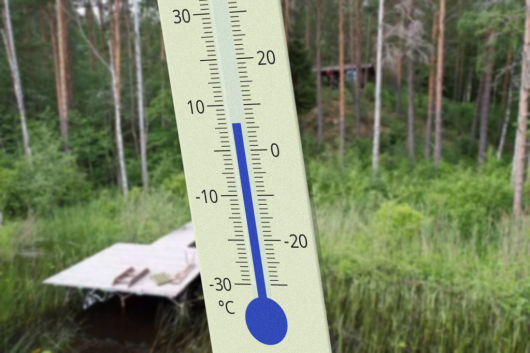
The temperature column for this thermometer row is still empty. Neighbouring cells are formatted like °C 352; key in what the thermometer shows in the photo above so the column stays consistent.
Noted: °C 6
